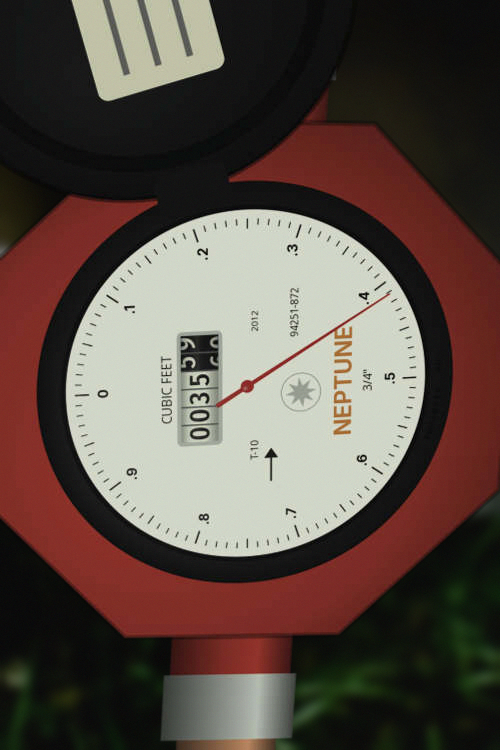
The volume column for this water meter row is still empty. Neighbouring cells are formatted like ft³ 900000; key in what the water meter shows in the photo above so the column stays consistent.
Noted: ft³ 3559.41
